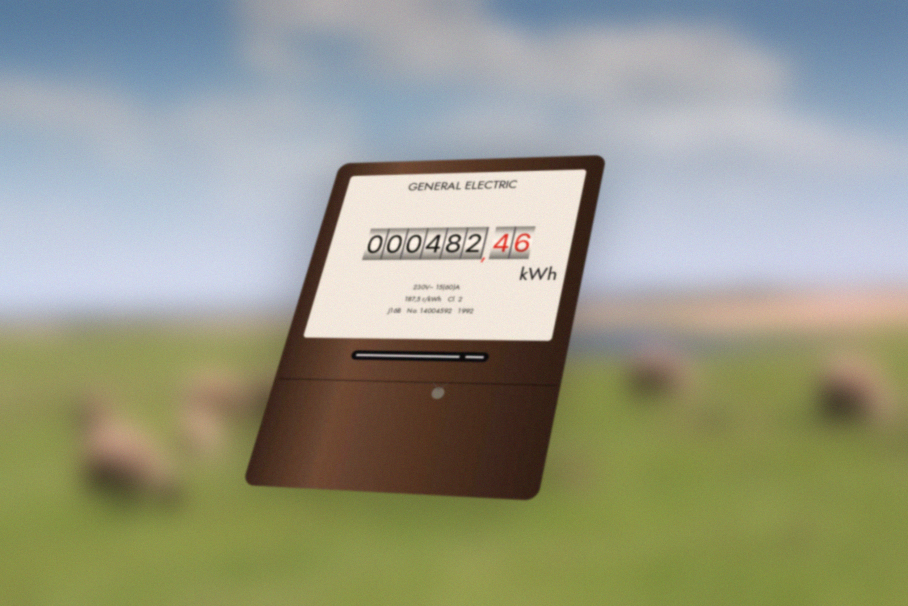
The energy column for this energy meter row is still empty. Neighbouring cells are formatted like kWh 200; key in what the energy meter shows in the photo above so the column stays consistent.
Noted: kWh 482.46
